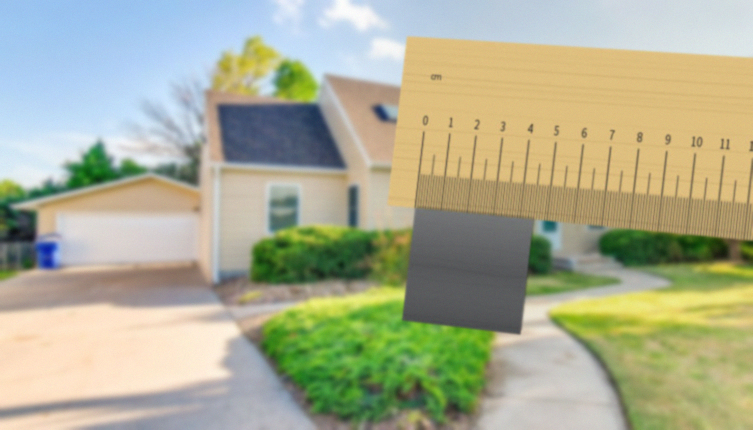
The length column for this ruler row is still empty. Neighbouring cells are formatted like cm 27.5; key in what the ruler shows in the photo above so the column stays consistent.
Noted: cm 4.5
